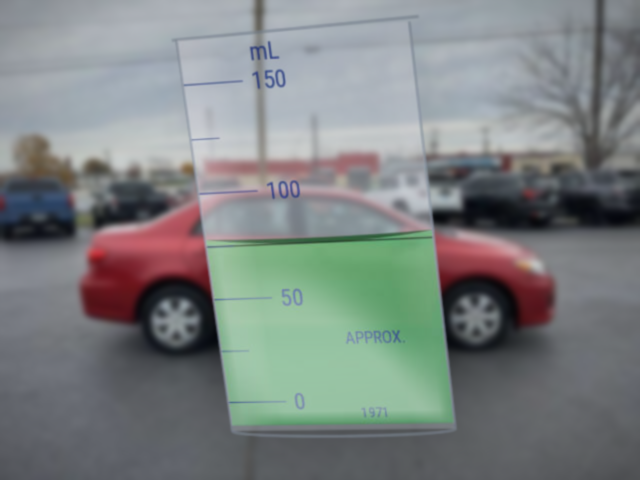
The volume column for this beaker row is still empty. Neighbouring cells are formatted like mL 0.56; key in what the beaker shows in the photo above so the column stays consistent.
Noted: mL 75
